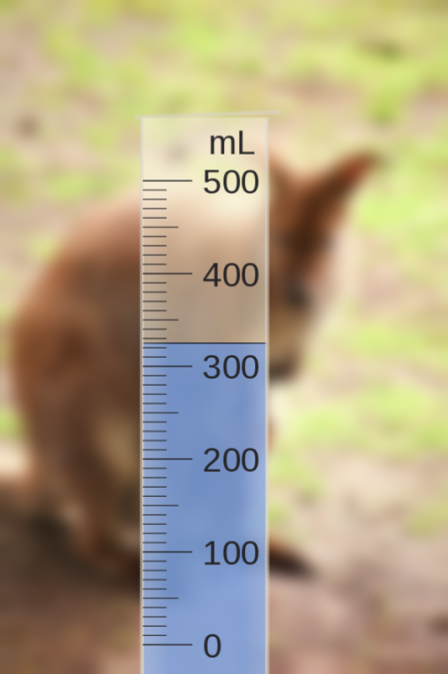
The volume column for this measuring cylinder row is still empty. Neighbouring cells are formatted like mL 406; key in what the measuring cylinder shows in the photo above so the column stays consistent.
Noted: mL 325
